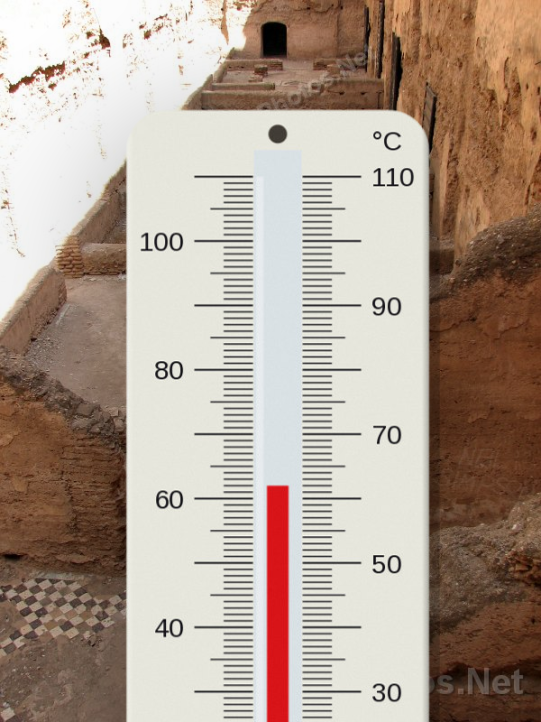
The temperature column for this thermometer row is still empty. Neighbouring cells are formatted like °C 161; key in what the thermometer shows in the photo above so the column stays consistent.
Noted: °C 62
